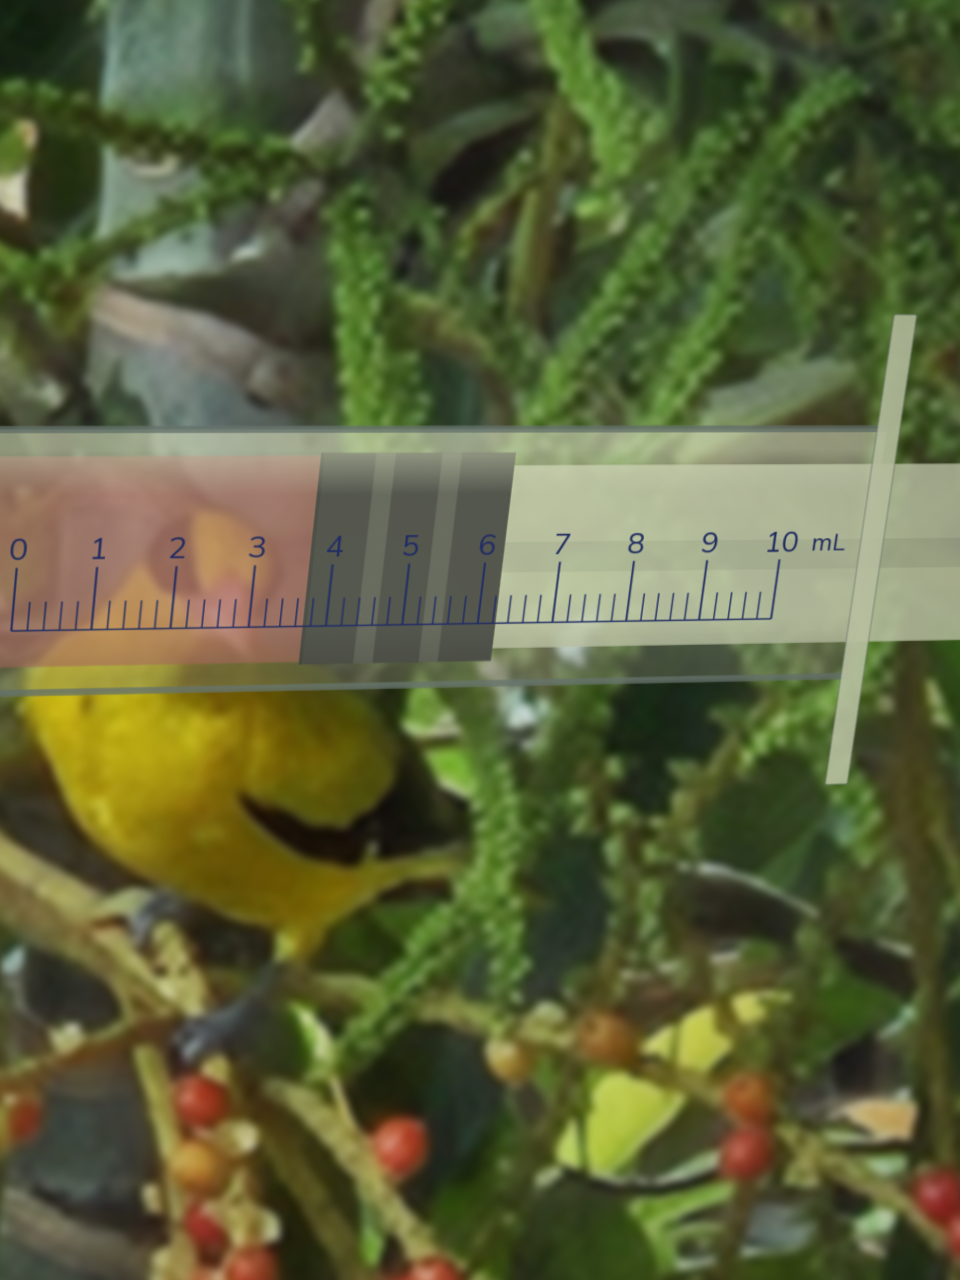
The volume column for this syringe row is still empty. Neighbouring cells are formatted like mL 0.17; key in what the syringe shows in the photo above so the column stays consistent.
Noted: mL 3.7
